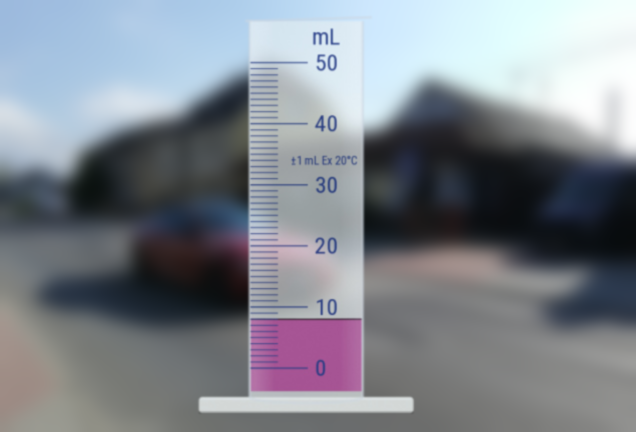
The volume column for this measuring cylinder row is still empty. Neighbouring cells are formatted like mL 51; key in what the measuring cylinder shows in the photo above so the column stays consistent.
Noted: mL 8
